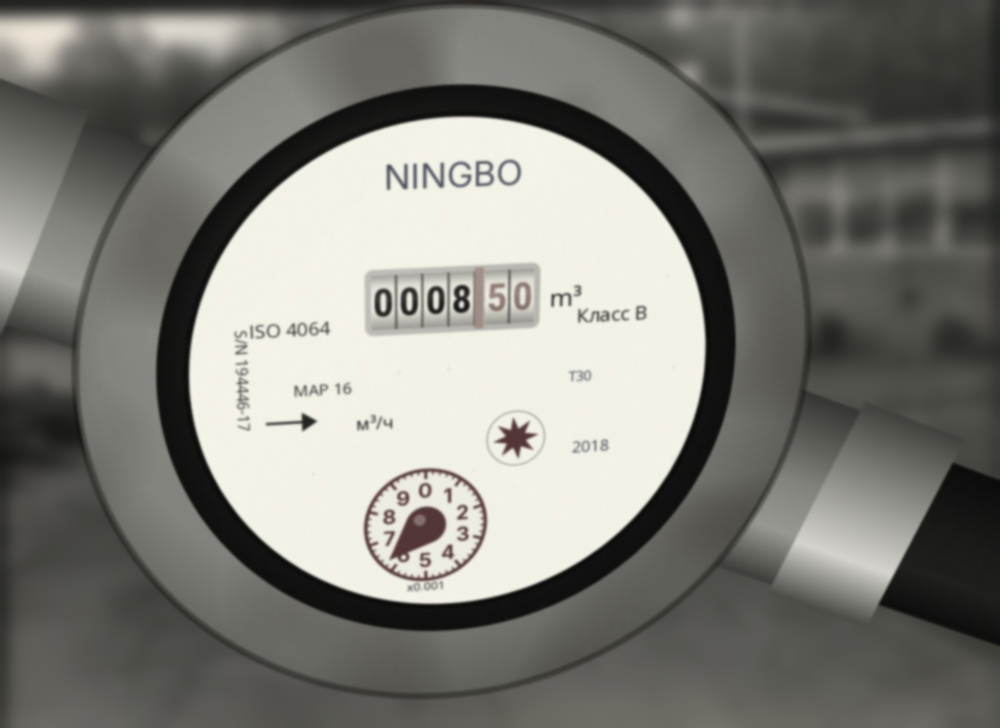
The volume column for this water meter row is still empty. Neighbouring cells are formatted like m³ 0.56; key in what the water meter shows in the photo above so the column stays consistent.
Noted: m³ 8.506
